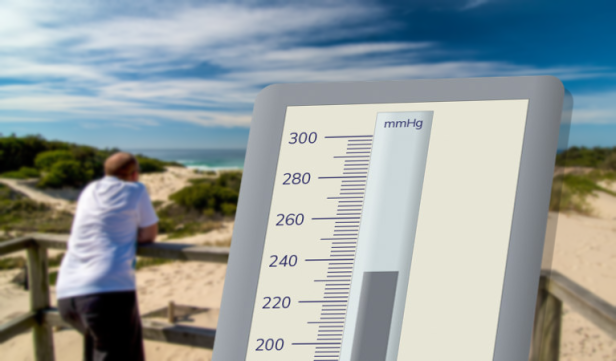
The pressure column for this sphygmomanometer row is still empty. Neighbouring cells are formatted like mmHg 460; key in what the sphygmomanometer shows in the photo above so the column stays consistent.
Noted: mmHg 234
